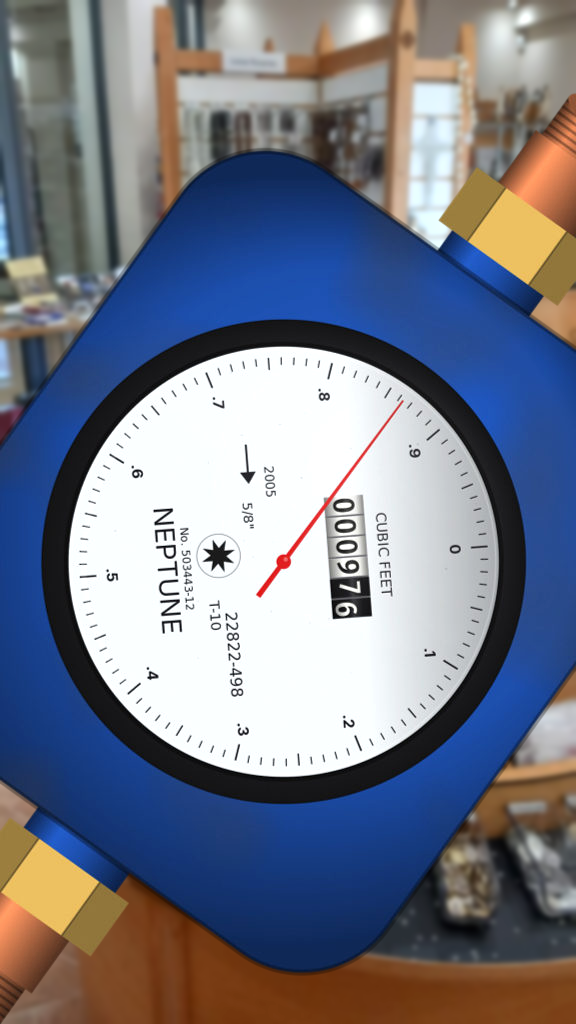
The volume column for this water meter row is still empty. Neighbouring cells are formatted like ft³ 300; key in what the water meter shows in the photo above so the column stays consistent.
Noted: ft³ 975.86
